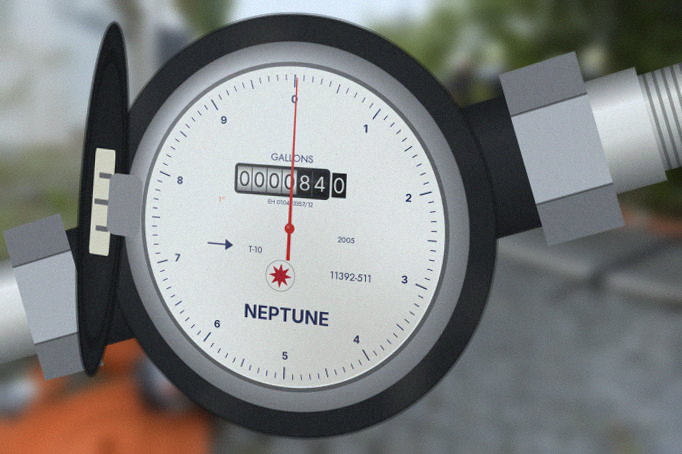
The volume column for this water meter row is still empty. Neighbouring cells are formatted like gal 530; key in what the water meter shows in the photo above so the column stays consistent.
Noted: gal 840.0
